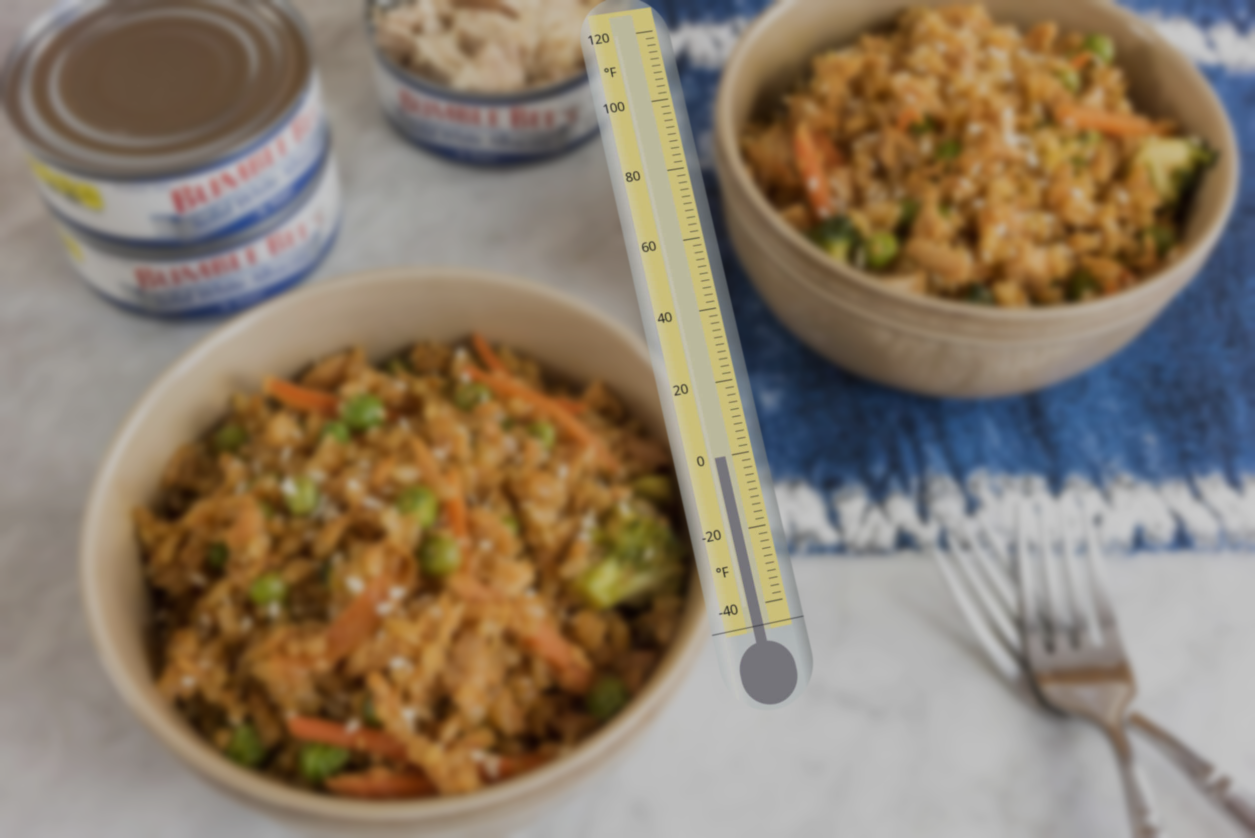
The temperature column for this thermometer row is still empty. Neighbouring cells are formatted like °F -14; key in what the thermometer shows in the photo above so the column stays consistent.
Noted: °F 0
